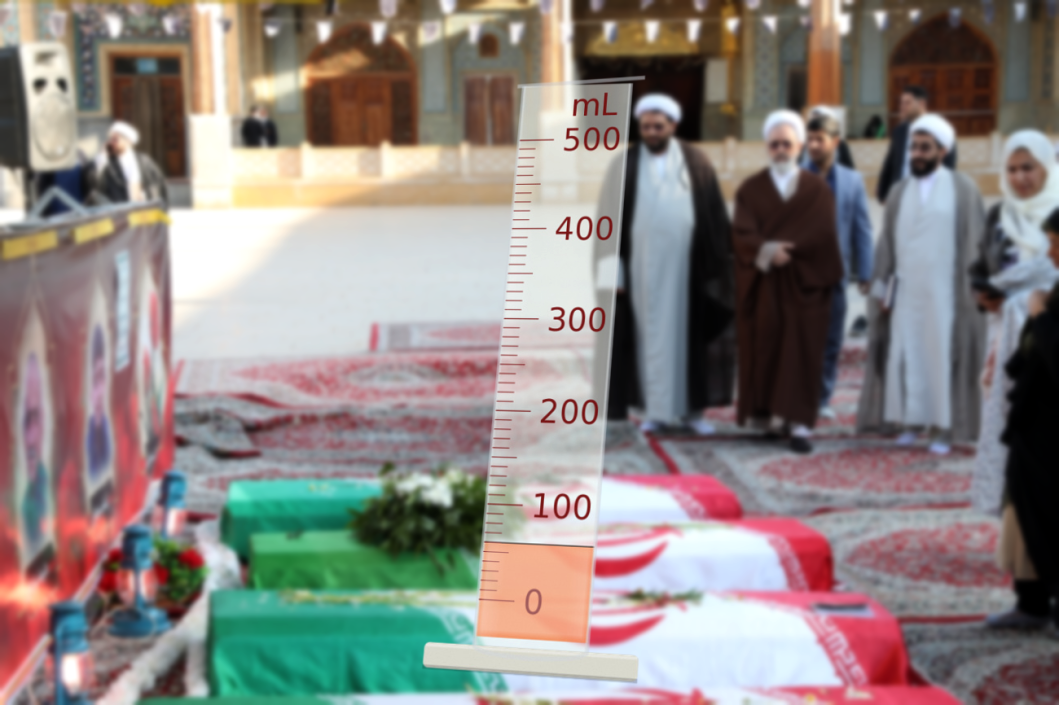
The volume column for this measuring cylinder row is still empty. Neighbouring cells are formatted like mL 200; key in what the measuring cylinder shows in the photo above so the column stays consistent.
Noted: mL 60
